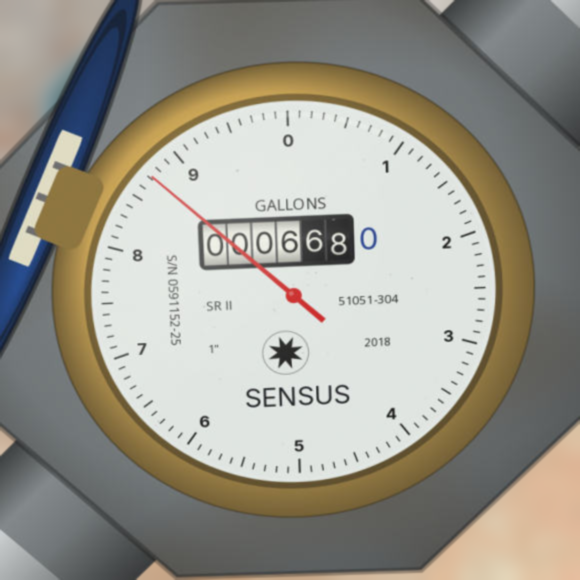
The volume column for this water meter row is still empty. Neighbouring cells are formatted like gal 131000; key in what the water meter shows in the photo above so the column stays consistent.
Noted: gal 6678.7
